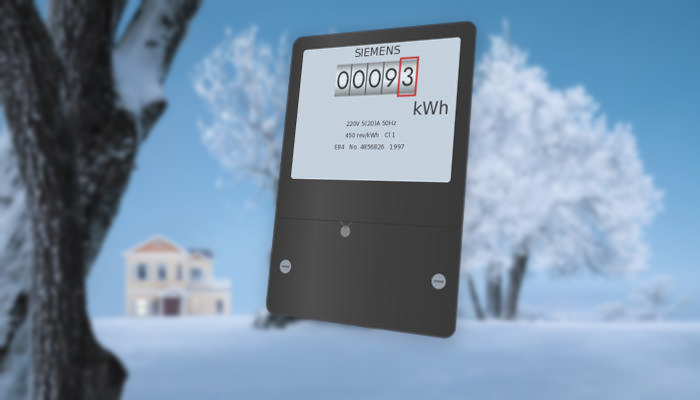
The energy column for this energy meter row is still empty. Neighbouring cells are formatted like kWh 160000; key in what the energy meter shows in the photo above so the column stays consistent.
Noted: kWh 9.3
